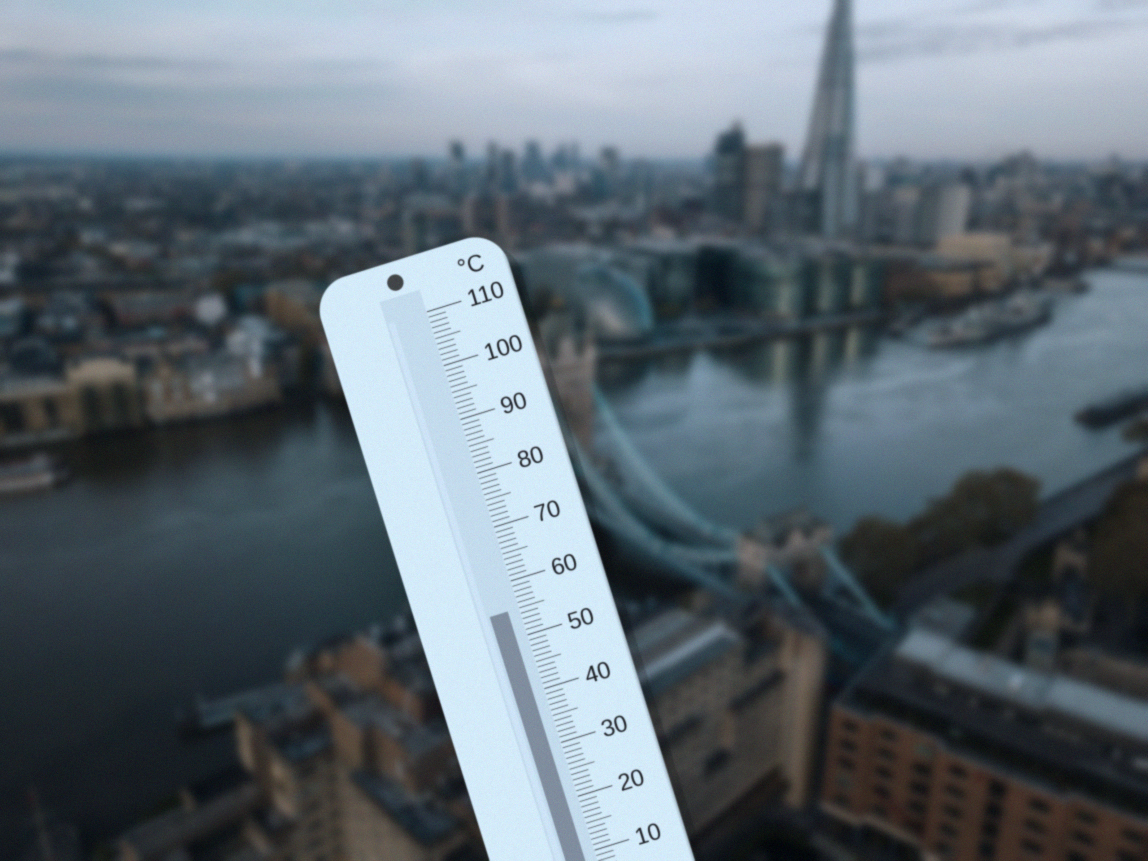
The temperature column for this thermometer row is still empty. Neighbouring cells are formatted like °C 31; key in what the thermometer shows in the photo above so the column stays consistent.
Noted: °C 55
